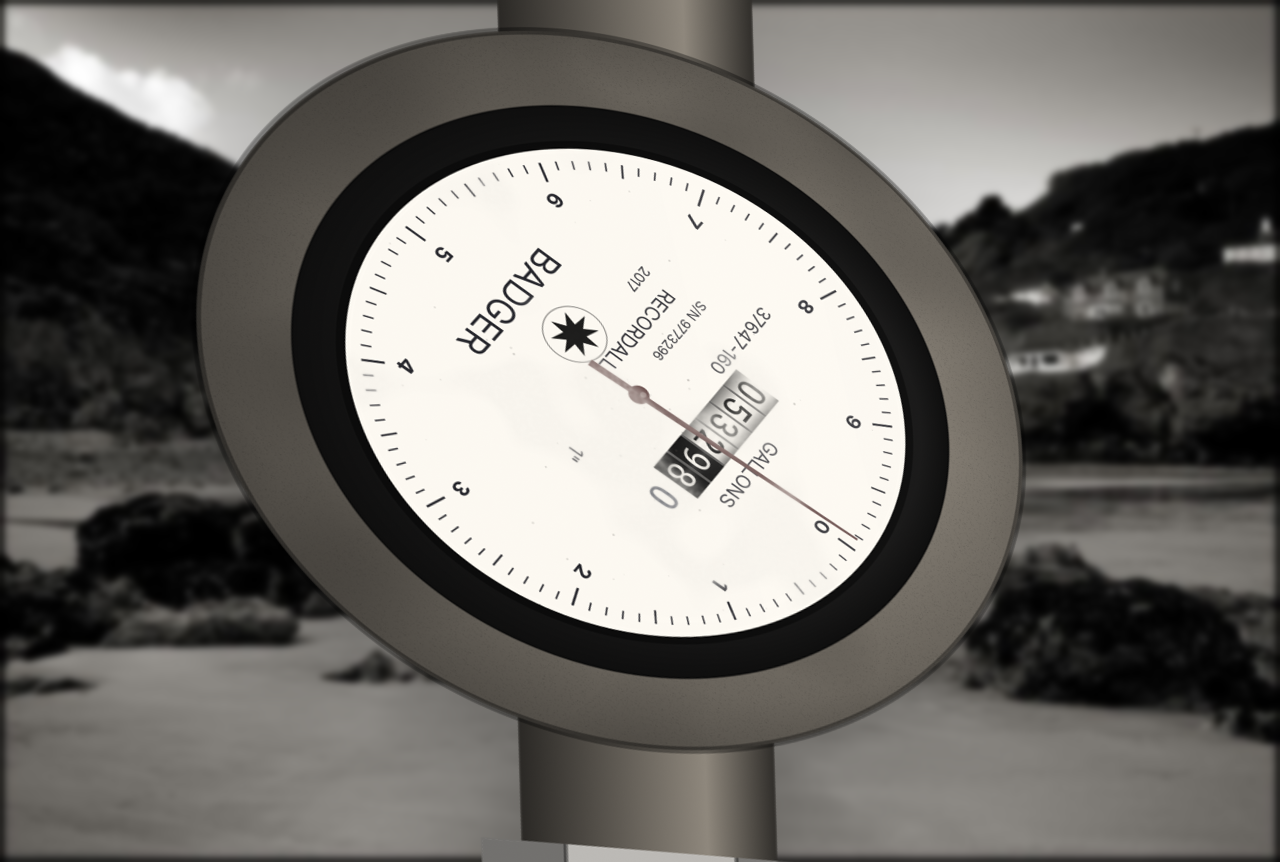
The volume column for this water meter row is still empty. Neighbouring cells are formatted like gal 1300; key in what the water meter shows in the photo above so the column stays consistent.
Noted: gal 532979.9
